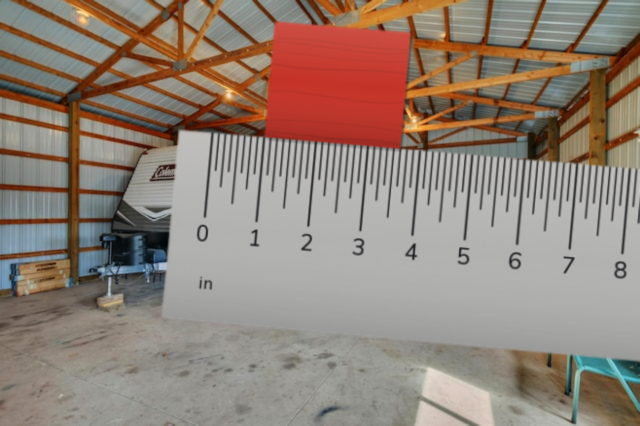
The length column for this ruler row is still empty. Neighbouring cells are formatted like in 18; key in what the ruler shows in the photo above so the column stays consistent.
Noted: in 2.625
